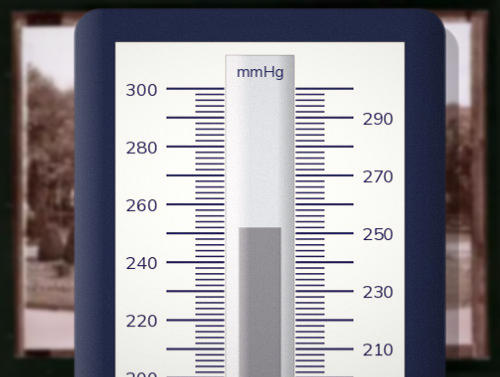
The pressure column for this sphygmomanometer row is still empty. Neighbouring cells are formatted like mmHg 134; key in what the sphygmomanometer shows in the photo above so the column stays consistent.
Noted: mmHg 252
